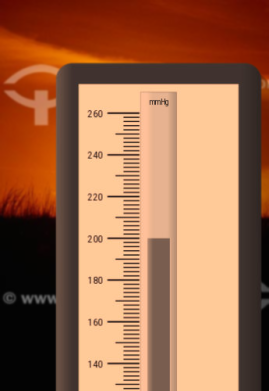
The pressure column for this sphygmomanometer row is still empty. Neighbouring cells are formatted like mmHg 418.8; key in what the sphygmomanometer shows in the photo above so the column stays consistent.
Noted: mmHg 200
